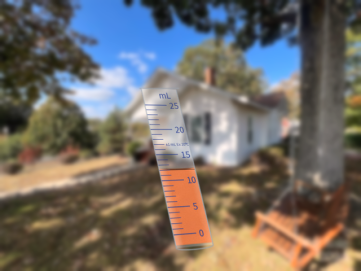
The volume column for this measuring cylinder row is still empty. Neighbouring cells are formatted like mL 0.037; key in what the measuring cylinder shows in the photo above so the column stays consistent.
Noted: mL 12
